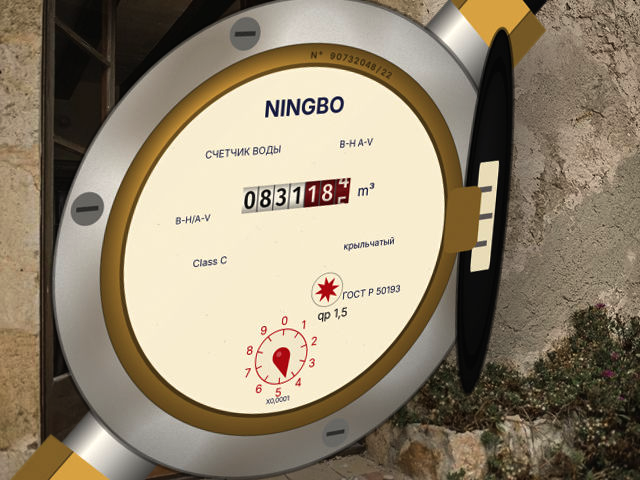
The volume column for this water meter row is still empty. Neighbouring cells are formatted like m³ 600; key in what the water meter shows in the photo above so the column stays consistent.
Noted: m³ 831.1844
